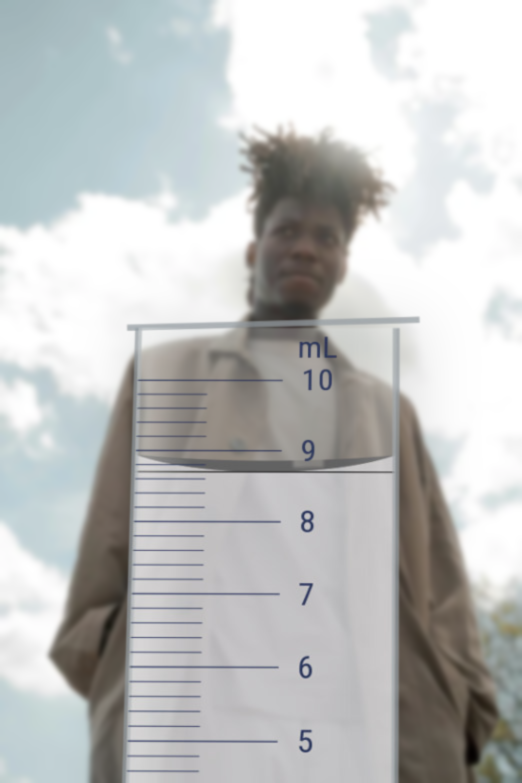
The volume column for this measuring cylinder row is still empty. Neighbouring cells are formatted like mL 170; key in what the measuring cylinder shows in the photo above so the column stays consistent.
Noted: mL 8.7
